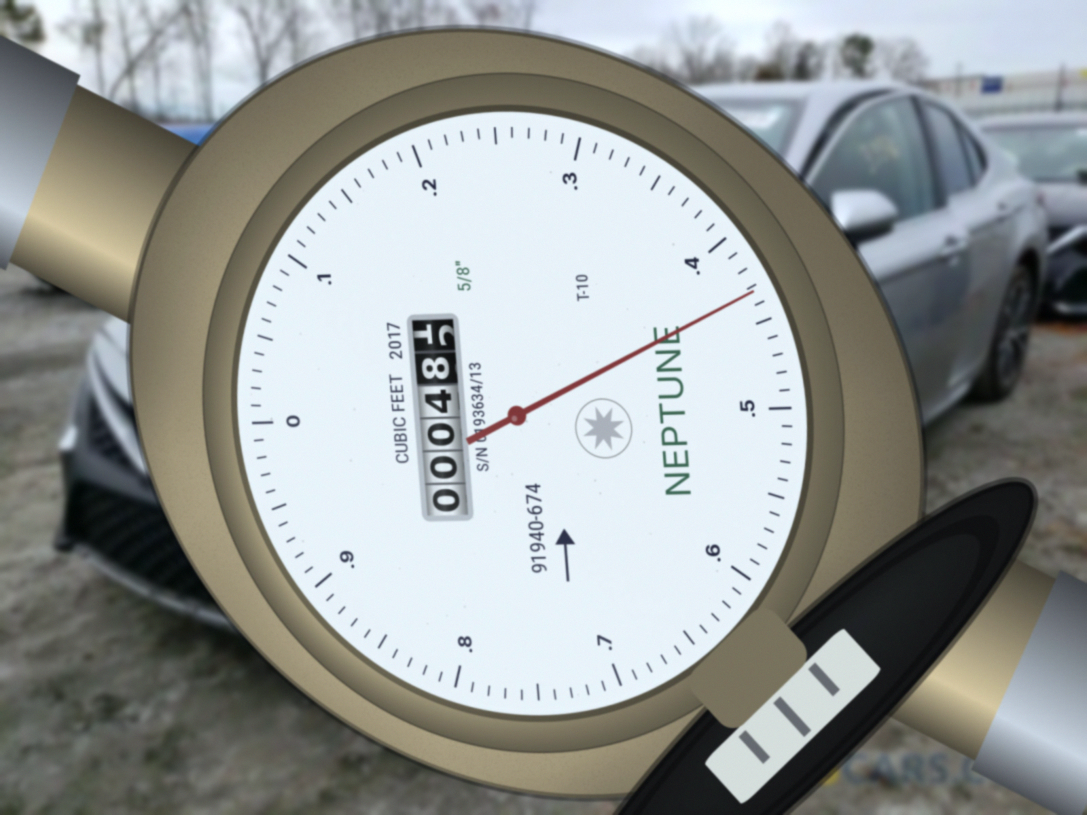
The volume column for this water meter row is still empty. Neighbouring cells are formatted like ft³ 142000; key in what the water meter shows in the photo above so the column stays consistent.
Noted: ft³ 481.43
